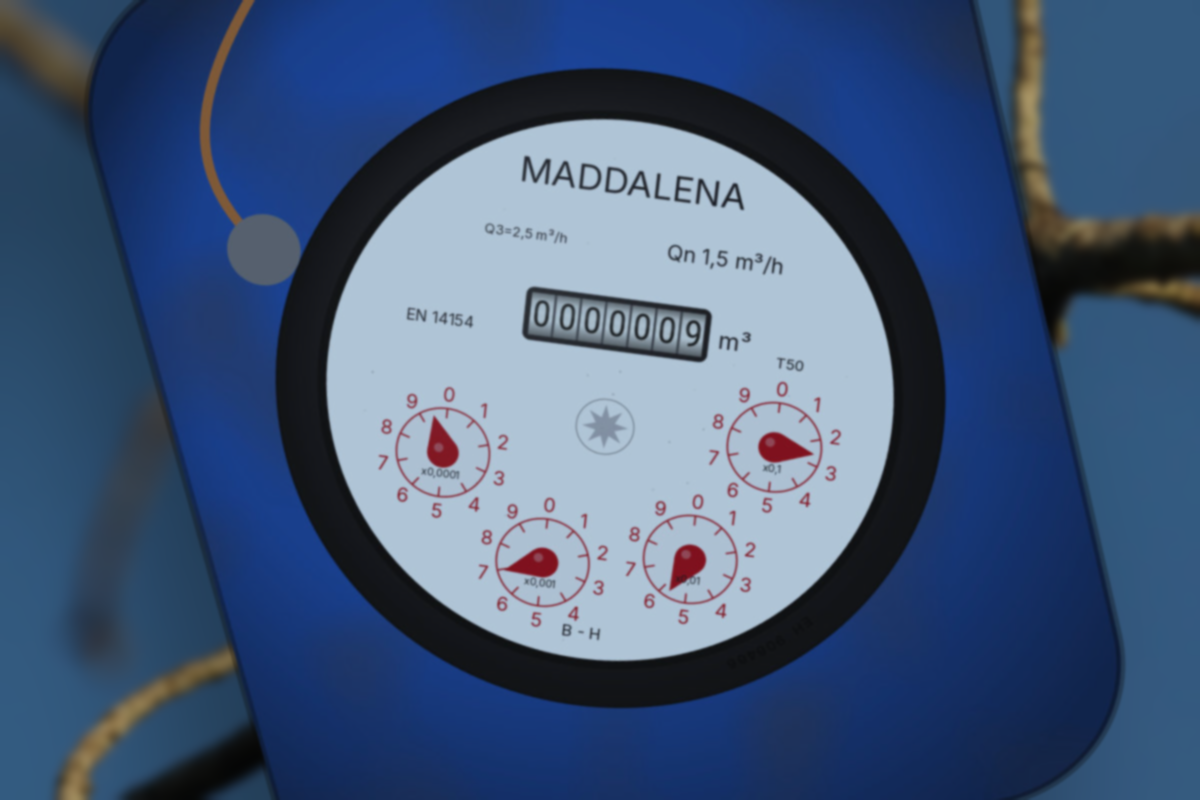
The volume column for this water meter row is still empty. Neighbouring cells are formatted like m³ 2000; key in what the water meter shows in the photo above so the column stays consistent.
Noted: m³ 9.2569
